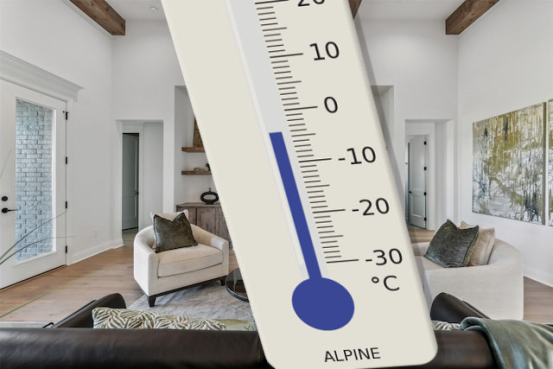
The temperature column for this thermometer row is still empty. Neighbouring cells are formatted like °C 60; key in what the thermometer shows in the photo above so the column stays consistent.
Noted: °C -4
